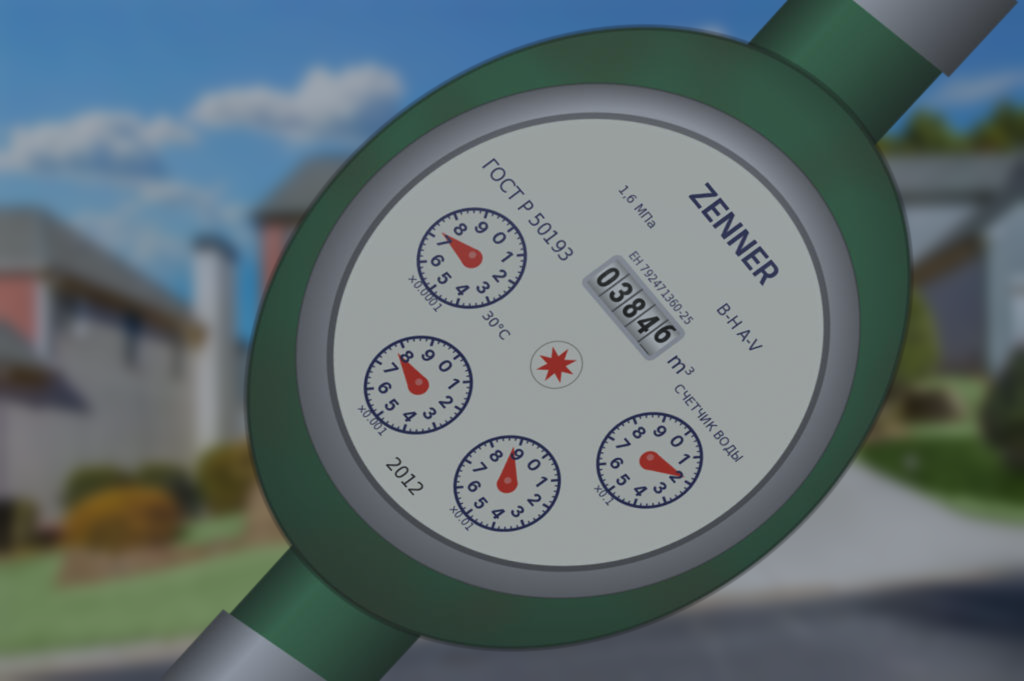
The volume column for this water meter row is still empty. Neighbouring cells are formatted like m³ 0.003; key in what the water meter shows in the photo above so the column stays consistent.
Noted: m³ 3846.1877
